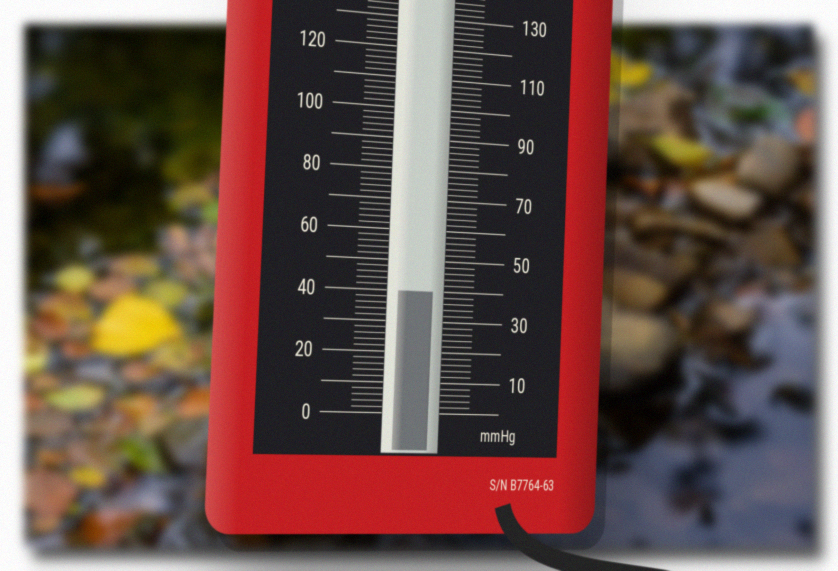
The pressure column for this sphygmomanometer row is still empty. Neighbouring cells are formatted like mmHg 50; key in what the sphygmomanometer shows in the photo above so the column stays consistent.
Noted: mmHg 40
